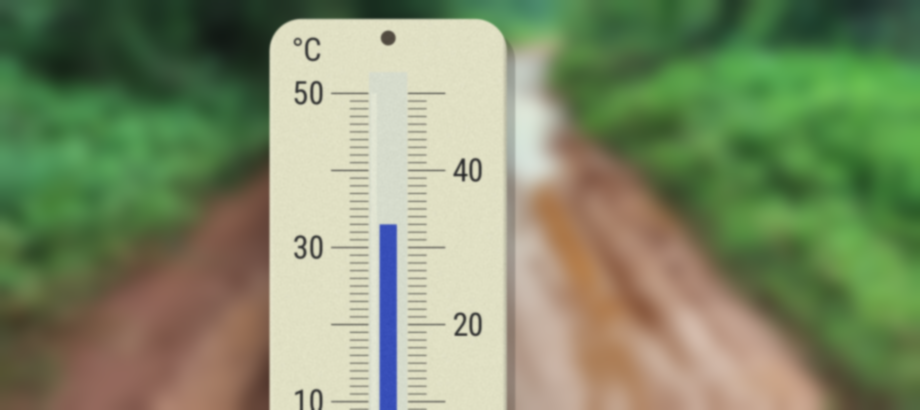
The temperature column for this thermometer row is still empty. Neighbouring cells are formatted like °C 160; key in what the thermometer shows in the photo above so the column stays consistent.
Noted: °C 33
